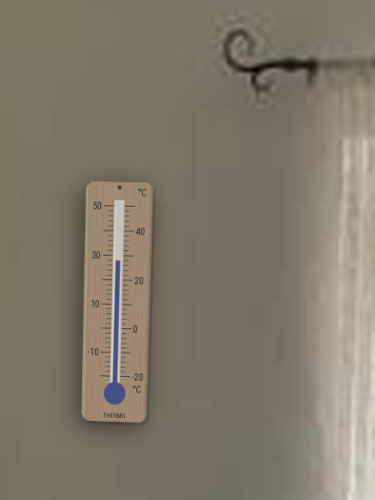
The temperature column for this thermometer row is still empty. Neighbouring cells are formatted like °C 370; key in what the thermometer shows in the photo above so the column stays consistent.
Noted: °C 28
